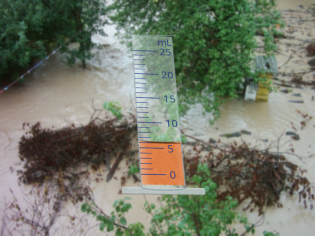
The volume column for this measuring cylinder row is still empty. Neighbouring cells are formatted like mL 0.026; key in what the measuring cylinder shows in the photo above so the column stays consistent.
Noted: mL 6
